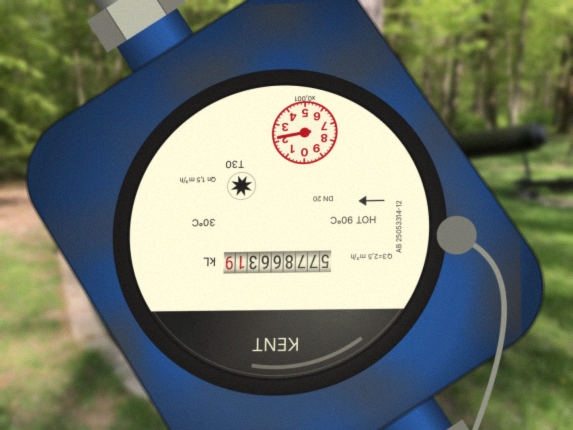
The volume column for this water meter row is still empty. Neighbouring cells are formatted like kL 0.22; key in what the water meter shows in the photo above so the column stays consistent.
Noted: kL 5778663.192
